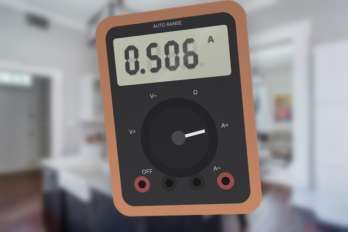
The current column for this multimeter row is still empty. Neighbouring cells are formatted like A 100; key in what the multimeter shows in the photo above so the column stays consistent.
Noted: A 0.506
